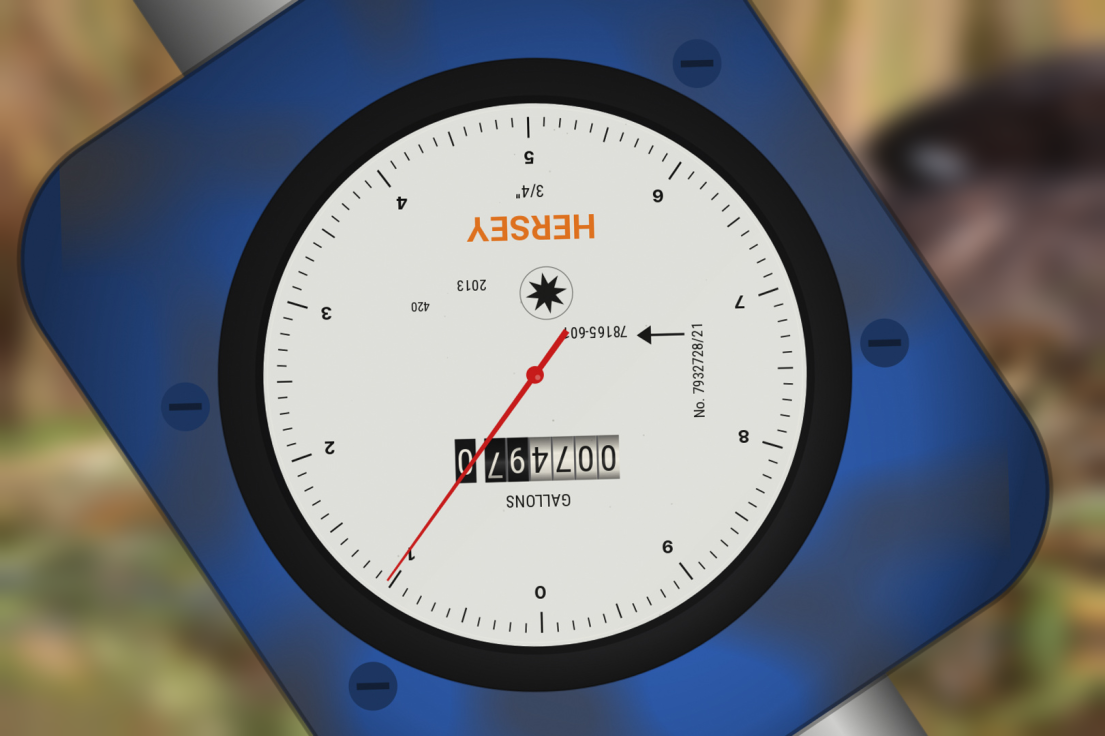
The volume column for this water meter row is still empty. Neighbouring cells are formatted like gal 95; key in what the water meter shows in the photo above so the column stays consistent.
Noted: gal 74971.0
